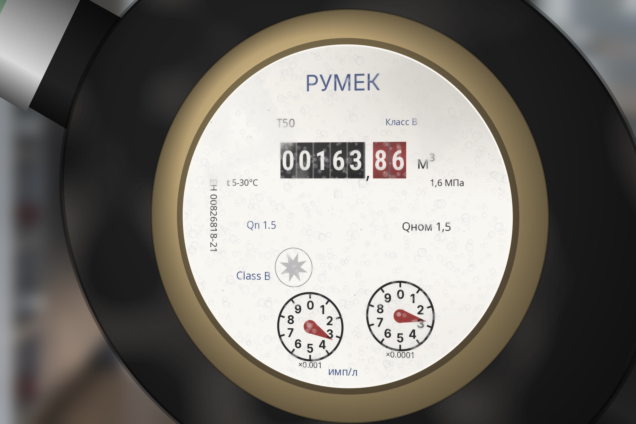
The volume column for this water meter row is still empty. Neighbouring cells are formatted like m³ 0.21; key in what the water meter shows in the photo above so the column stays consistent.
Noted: m³ 163.8632
